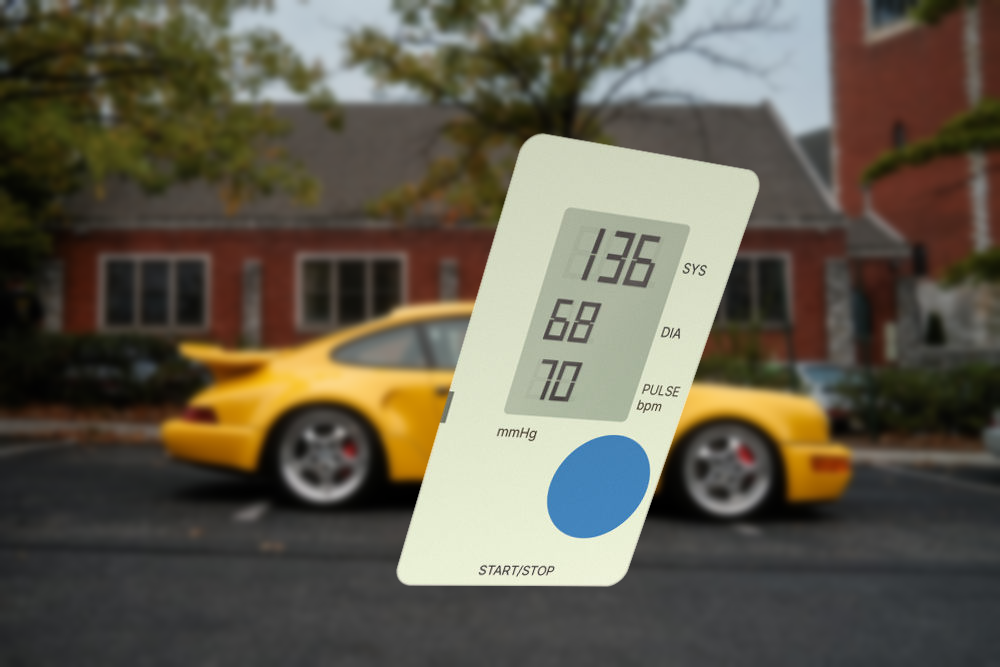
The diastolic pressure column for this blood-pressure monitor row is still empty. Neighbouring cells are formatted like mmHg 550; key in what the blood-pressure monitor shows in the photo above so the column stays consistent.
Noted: mmHg 68
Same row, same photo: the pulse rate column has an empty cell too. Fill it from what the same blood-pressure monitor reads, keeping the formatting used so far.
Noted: bpm 70
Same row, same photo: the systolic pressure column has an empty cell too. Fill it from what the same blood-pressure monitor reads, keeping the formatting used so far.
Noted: mmHg 136
